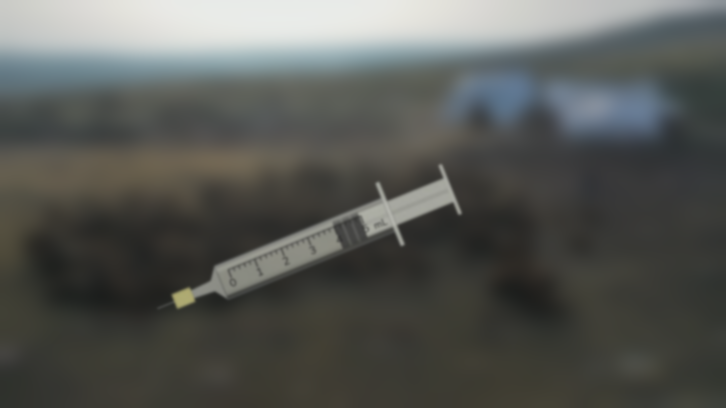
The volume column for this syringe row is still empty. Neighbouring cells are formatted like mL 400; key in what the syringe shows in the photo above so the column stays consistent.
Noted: mL 4
